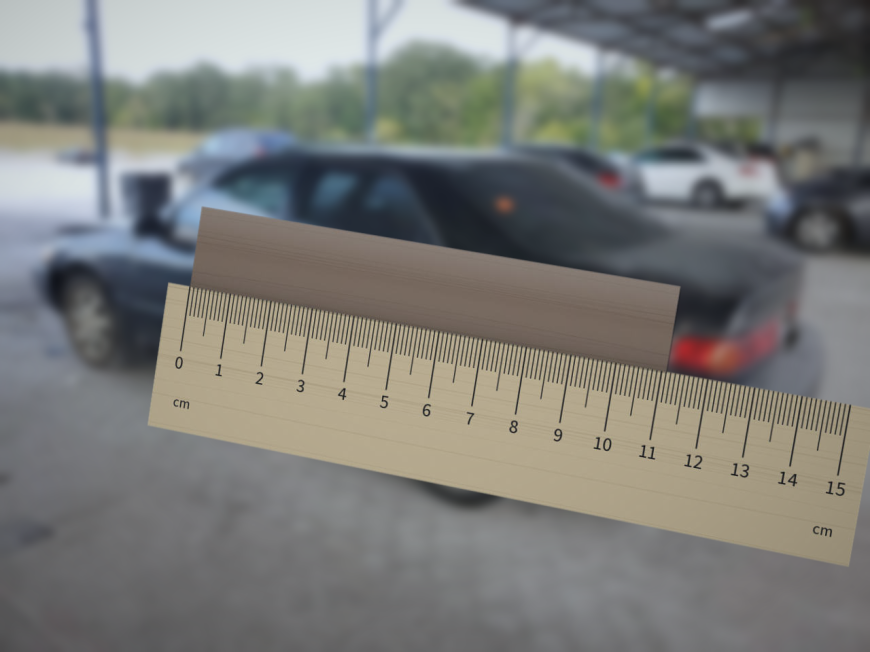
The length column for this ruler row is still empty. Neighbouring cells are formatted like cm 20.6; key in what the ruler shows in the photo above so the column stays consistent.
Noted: cm 11.1
